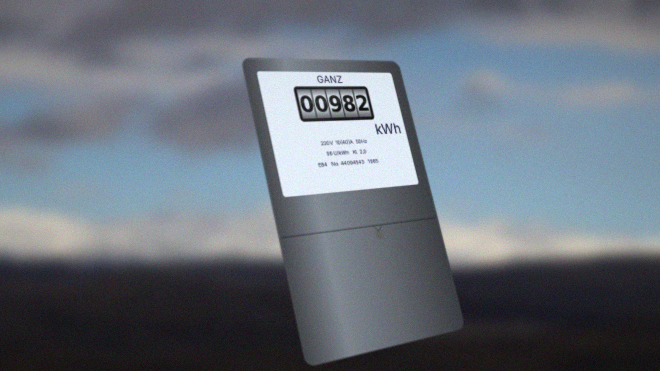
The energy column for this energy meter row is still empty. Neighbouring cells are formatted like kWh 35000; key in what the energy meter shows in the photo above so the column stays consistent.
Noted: kWh 982
